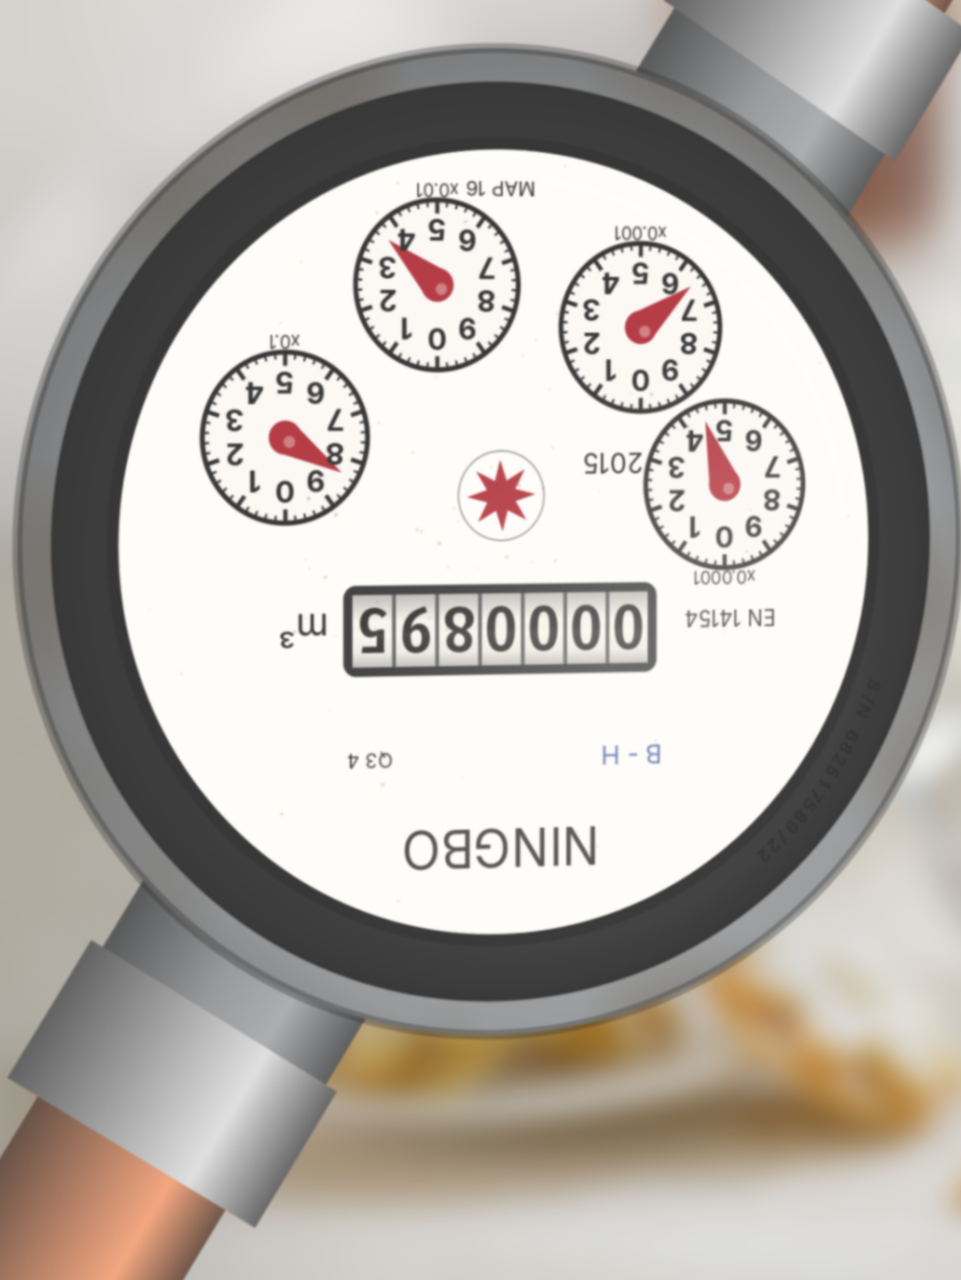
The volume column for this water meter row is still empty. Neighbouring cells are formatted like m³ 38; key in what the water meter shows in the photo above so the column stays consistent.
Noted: m³ 895.8364
